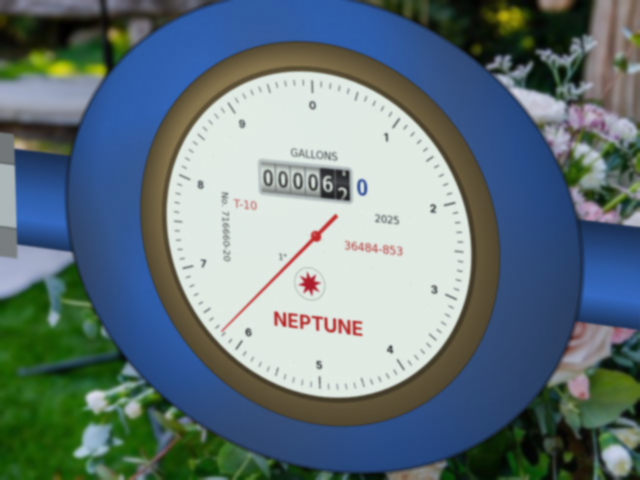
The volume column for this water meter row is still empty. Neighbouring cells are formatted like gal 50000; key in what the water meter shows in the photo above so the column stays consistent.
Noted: gal 616.2
